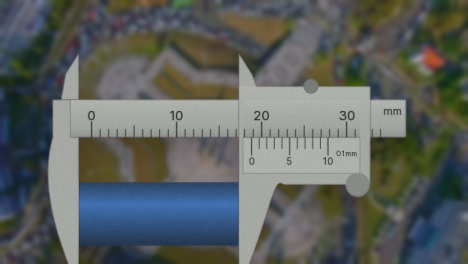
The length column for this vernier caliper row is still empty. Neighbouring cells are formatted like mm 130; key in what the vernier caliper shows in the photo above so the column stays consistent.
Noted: mm 18.8
